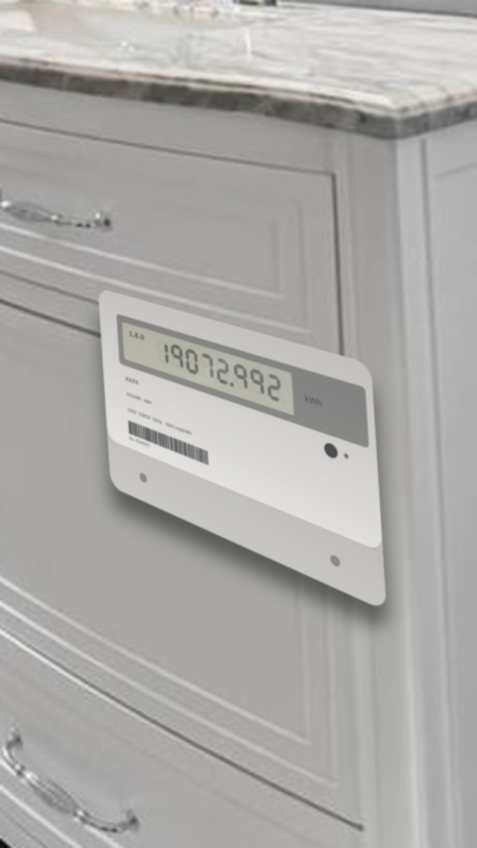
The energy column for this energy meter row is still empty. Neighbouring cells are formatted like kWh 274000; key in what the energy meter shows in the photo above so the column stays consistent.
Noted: kWh 19072.992
